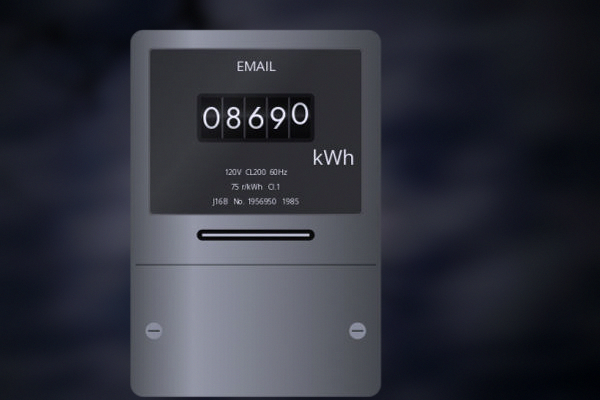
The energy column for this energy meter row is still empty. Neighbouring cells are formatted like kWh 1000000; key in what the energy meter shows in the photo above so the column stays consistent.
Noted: kWh 8690
